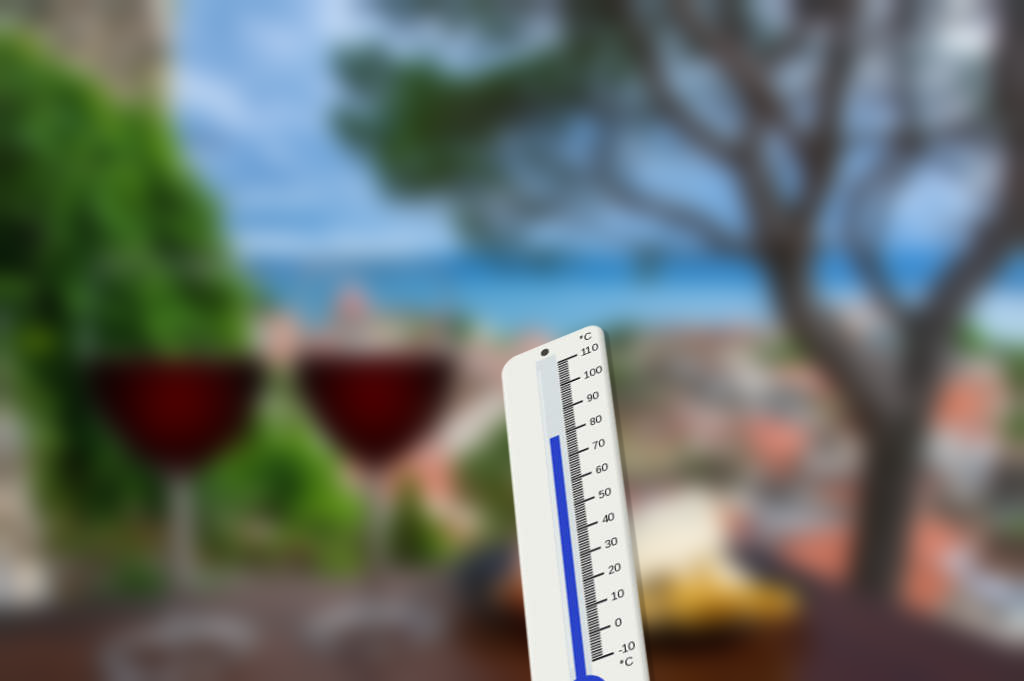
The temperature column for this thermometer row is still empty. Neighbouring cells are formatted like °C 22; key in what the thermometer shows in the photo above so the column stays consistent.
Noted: °C 80
